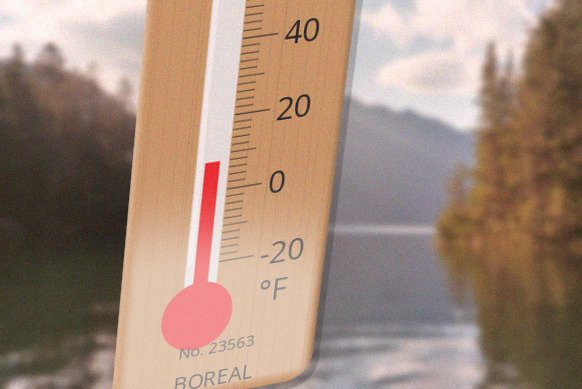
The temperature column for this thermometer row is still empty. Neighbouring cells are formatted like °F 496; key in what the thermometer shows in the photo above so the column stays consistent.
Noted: °F 8
